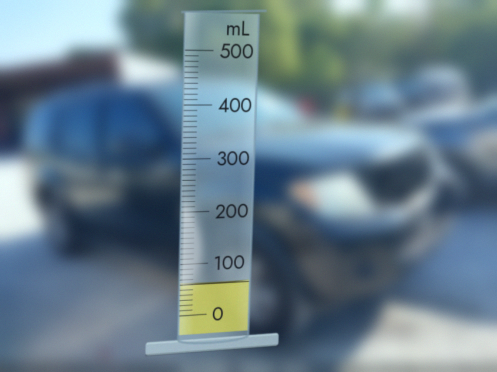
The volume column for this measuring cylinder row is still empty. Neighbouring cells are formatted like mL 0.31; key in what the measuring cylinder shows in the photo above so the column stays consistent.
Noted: mL 60
